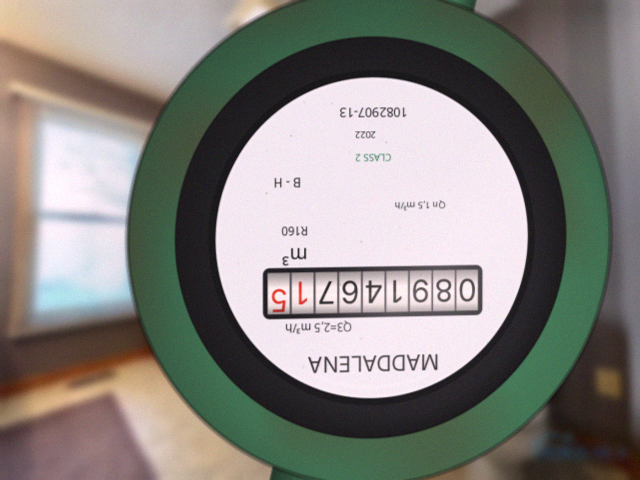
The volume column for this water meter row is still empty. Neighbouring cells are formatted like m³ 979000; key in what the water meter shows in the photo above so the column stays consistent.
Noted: m³ 891467.15
